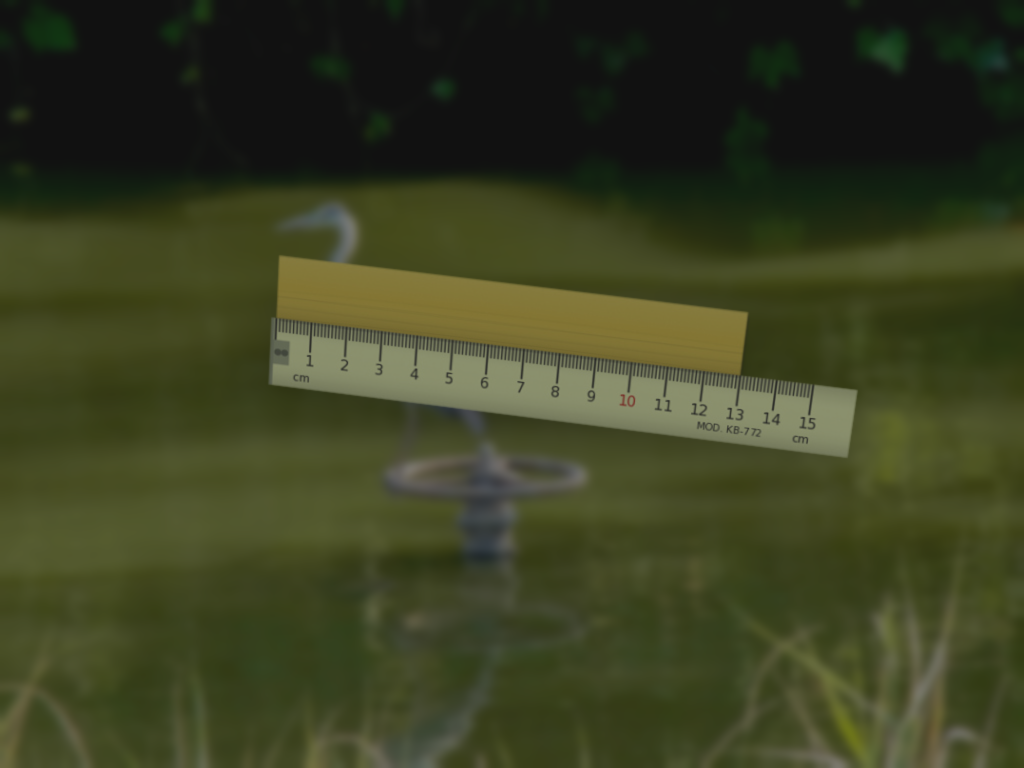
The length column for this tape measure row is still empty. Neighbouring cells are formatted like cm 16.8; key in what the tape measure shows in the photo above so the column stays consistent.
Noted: cm 13
